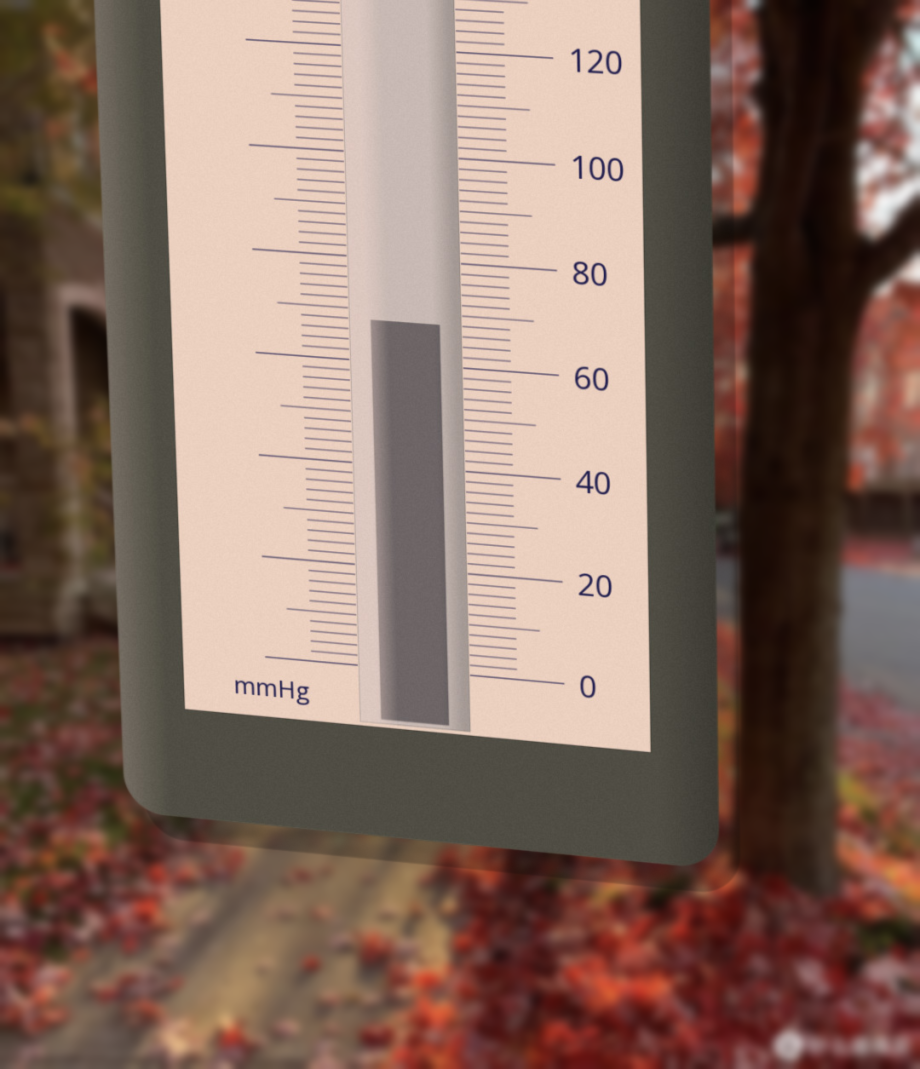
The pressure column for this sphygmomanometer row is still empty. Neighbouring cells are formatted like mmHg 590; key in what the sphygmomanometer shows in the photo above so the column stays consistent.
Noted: mmHg 68
